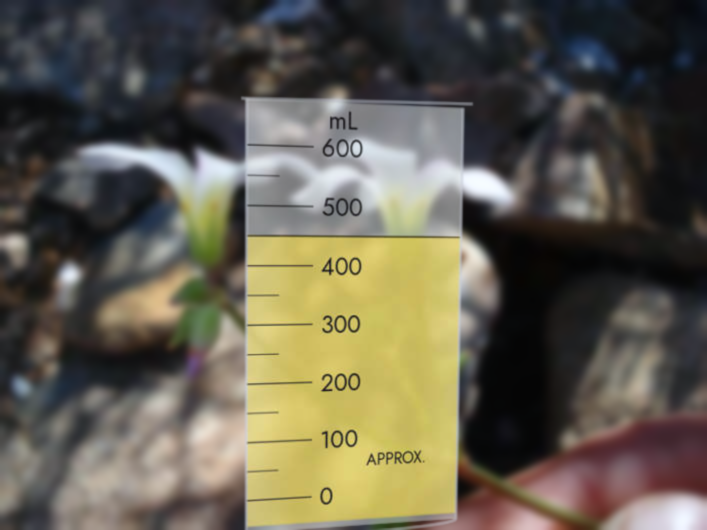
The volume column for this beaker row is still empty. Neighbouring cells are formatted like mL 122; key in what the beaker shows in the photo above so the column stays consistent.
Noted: mL 450
